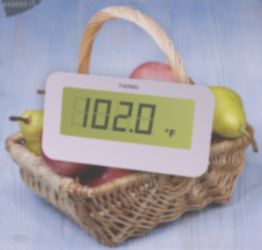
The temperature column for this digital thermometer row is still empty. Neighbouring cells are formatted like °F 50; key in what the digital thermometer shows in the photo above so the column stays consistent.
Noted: °F 102.0
